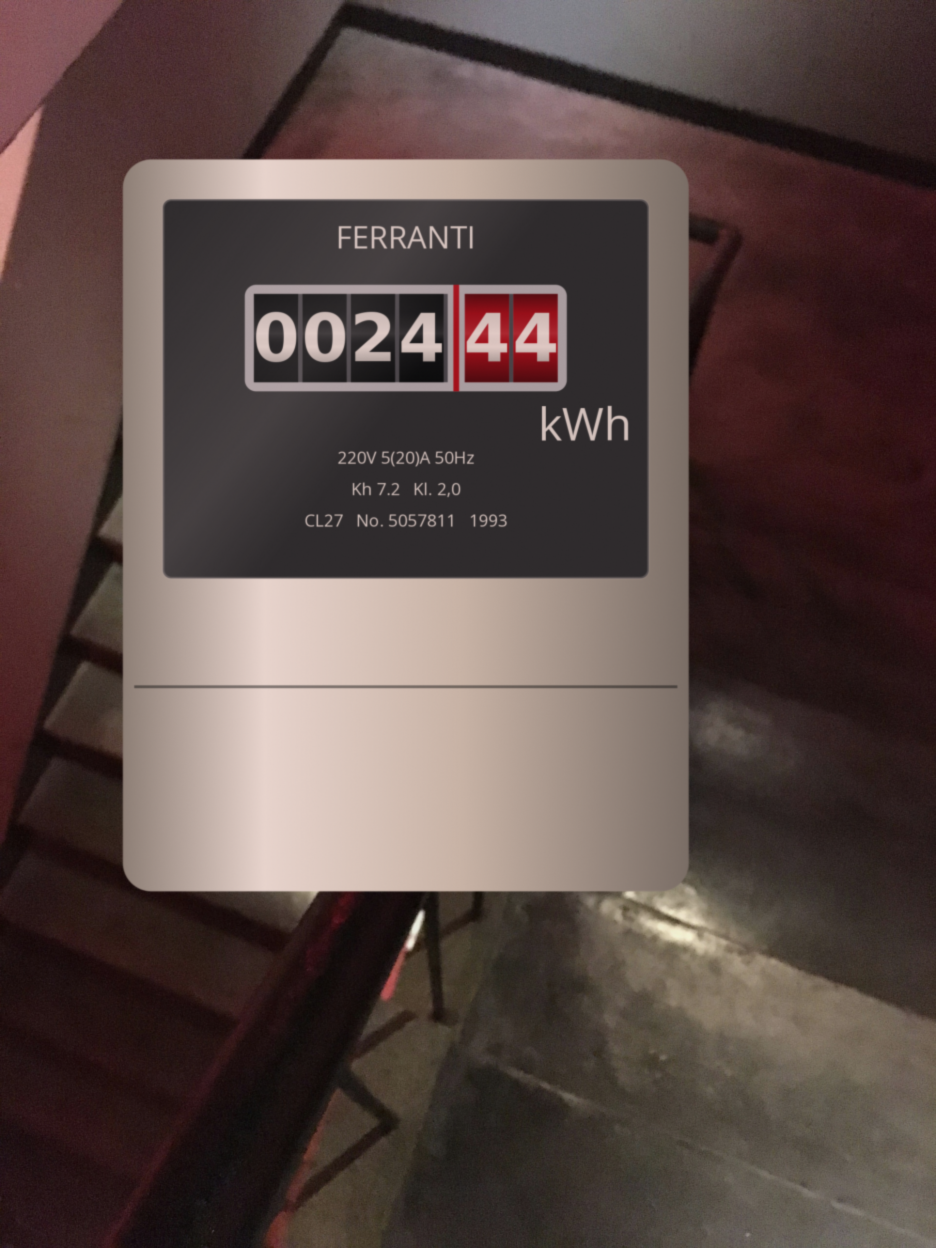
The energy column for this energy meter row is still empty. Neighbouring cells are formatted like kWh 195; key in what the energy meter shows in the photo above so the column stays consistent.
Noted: kWh 24.44
